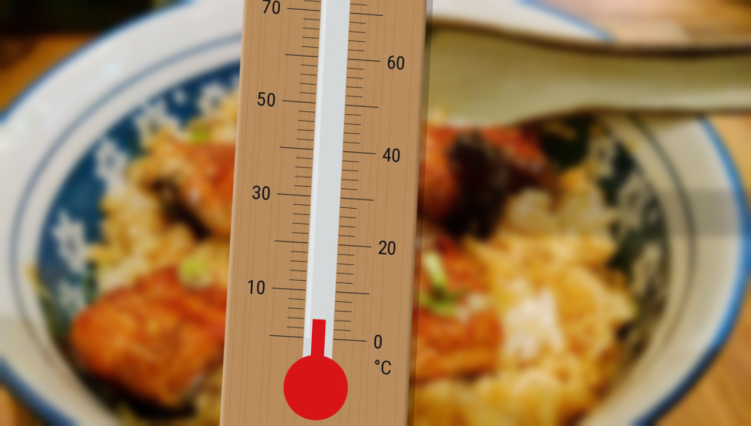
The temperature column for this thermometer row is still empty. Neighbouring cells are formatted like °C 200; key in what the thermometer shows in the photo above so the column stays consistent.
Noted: °C 4
